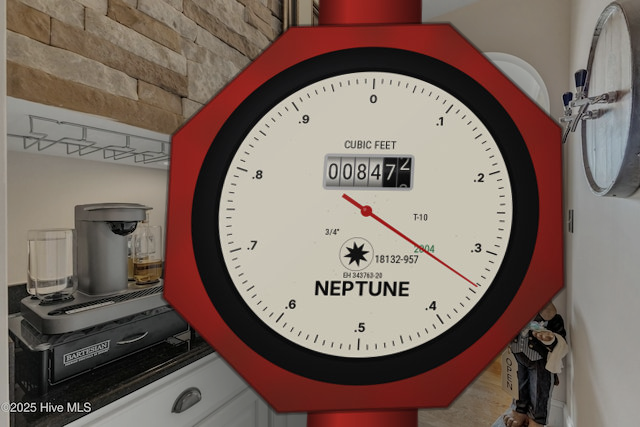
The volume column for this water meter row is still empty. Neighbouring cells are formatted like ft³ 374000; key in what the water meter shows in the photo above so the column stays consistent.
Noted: ft³ 8472.34
